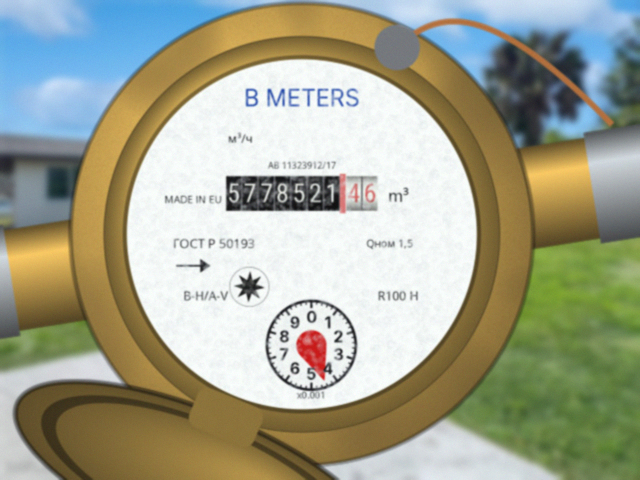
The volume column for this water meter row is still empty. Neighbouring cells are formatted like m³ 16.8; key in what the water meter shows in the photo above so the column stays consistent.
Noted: m³ 5778521.464
